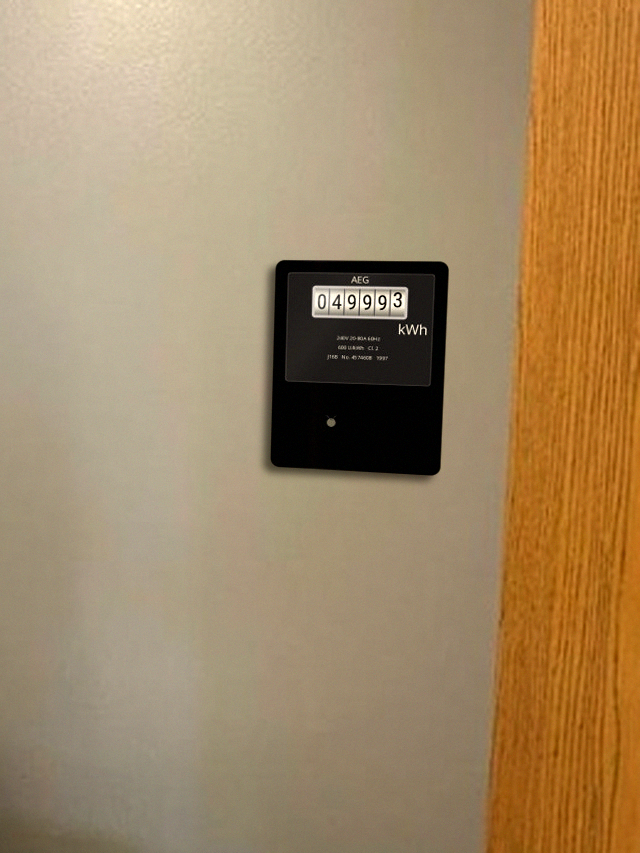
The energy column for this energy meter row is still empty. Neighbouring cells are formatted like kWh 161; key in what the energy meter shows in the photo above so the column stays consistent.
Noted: kWh 49993
